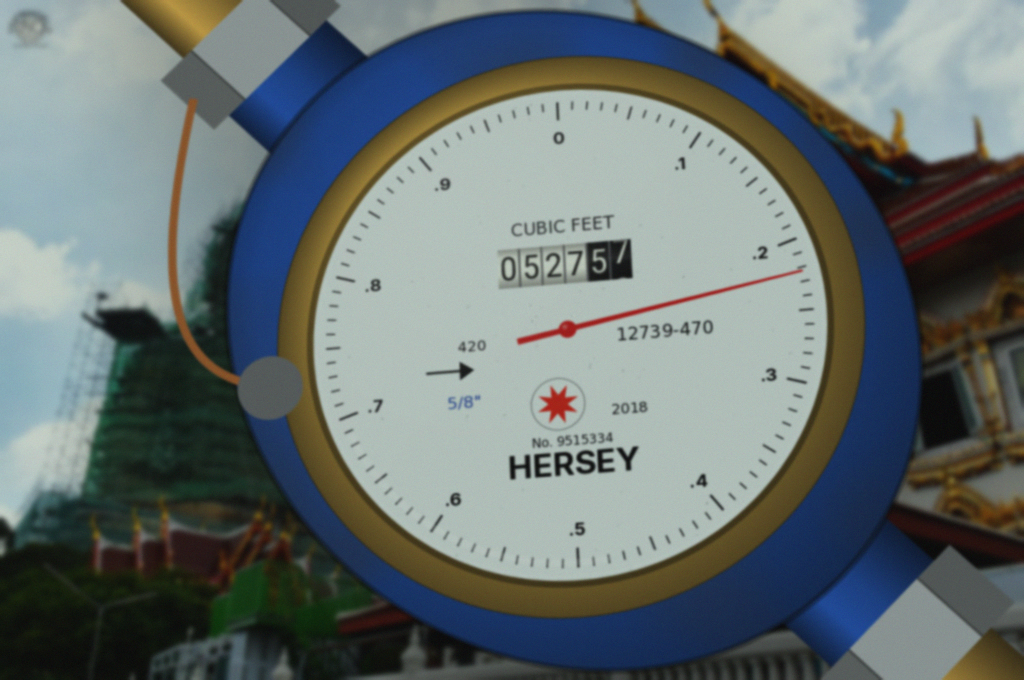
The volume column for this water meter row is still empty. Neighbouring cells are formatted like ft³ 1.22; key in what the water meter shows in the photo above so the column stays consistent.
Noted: ft³ 52757.22
